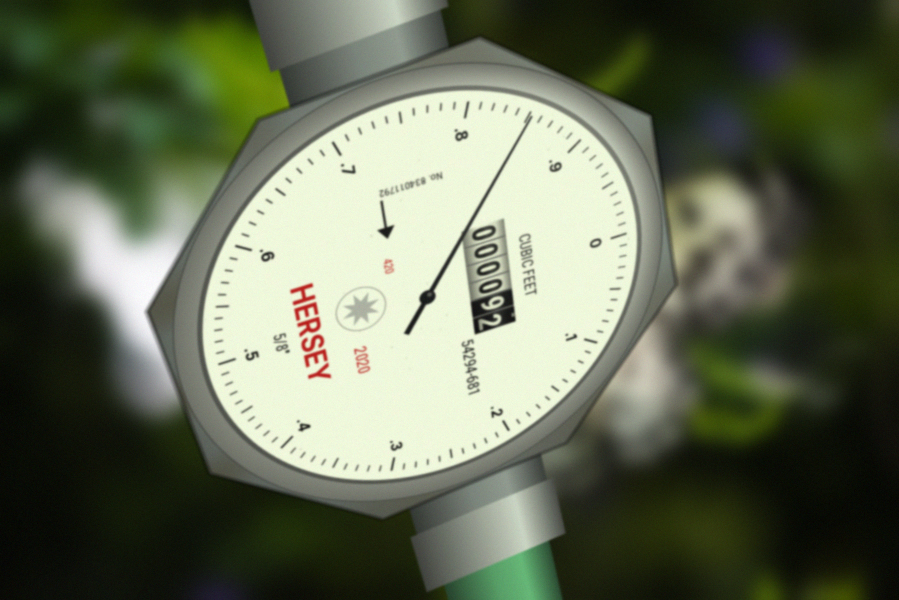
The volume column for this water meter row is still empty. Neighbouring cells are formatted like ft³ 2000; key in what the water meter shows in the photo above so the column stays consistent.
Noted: ft³ 91.85
